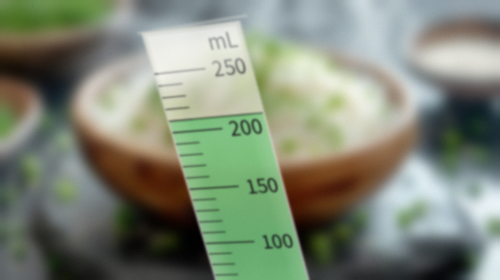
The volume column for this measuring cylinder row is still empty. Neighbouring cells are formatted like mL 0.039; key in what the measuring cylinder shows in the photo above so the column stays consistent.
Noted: mL 210
